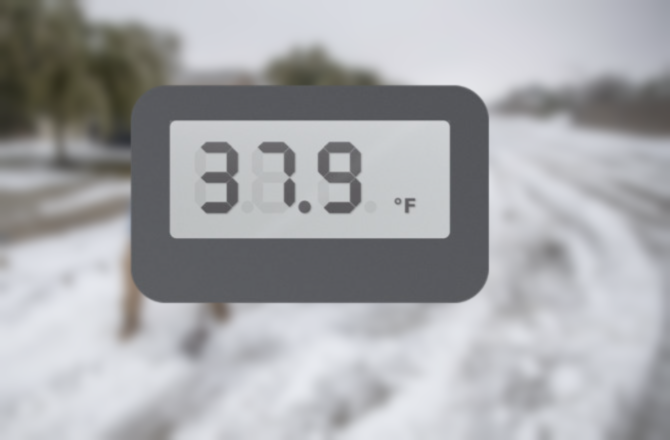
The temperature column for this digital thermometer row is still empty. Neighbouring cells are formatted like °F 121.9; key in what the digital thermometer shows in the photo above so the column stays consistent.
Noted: °F 37.9
